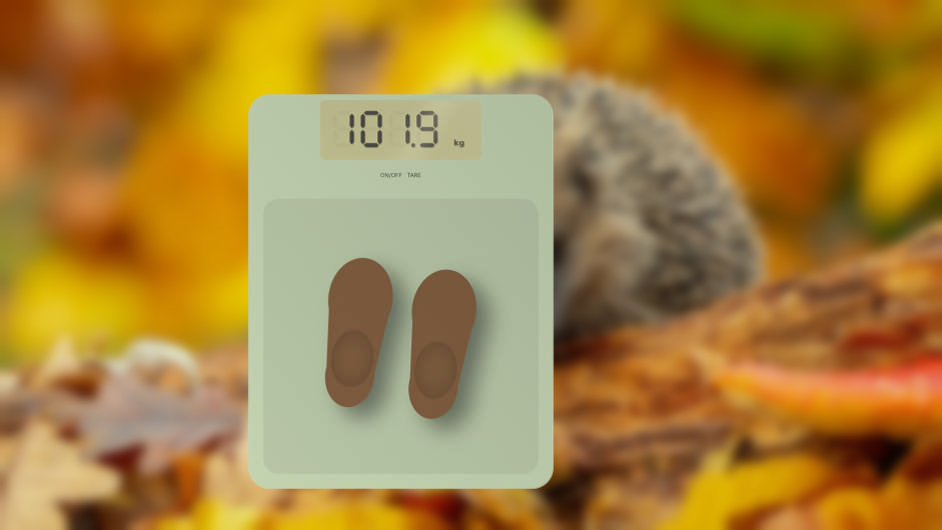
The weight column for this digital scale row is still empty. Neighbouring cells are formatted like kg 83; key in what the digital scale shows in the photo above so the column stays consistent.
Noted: kg 101.9
